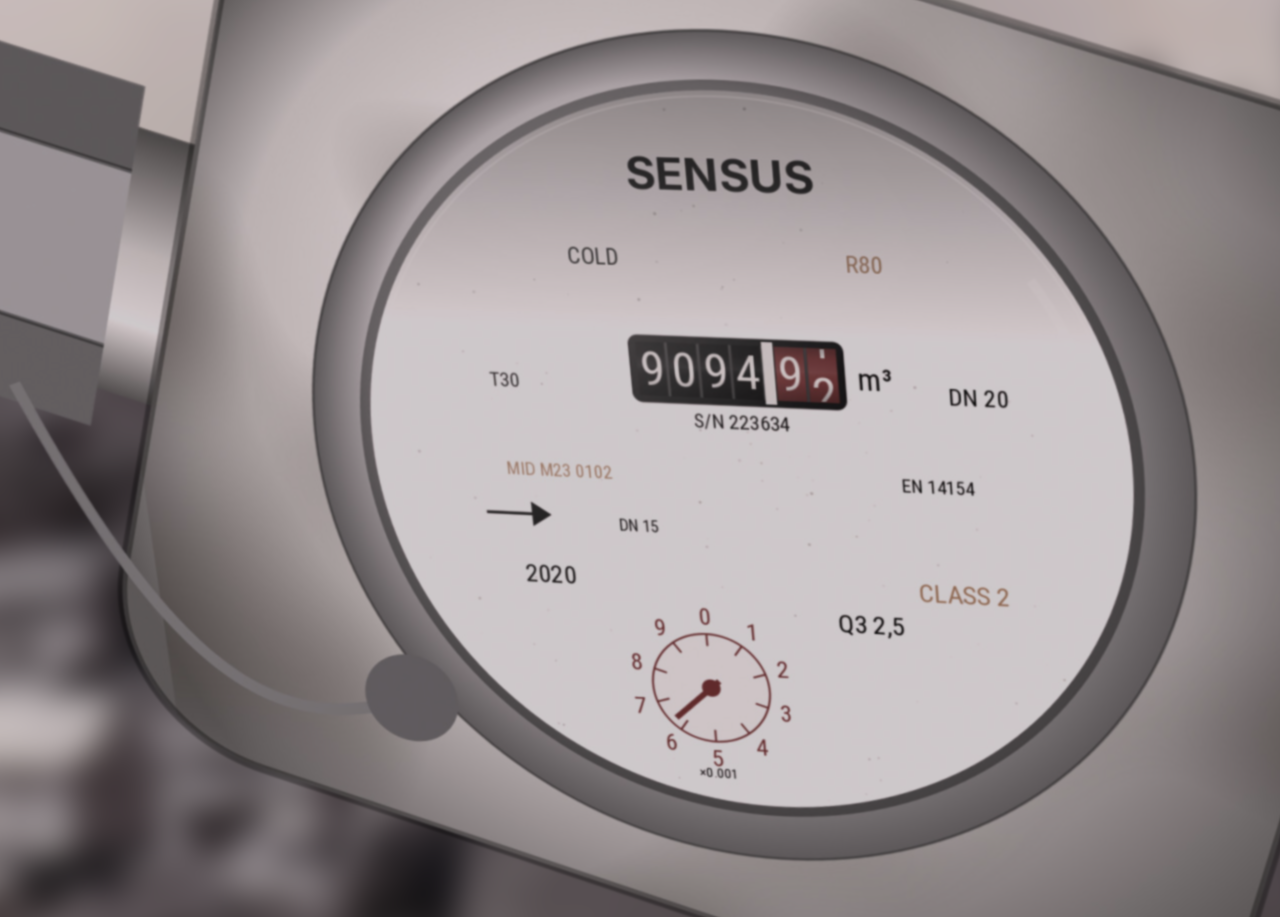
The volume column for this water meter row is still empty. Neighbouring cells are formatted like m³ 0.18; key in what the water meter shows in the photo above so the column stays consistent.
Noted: m³ 9094.916
